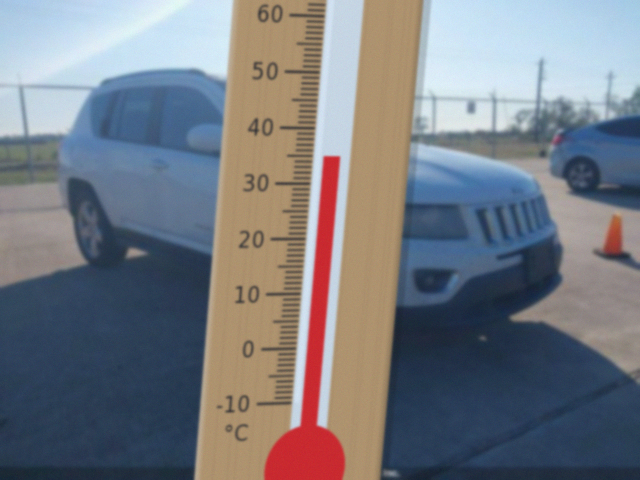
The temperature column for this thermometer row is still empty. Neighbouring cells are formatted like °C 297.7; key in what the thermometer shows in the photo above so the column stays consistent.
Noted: °C 35
